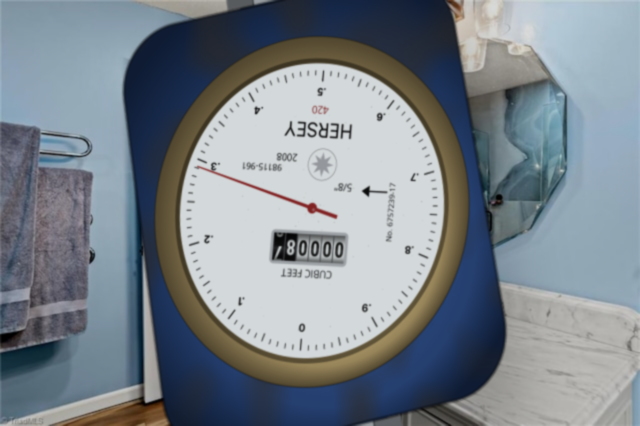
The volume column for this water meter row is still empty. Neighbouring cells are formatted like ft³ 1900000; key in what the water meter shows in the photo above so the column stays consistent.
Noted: ft³ 87.29
